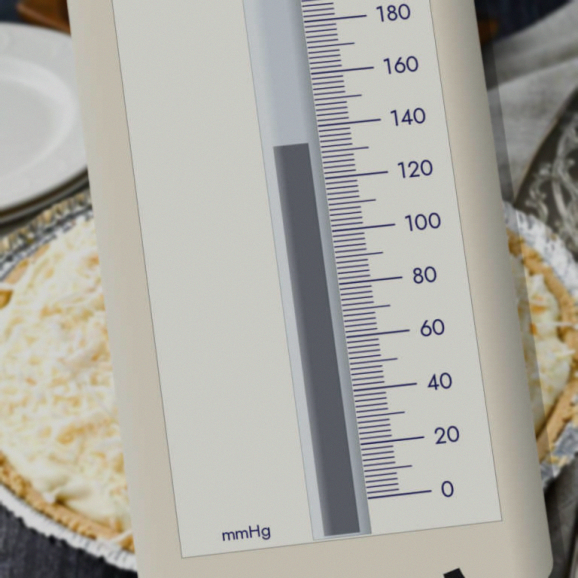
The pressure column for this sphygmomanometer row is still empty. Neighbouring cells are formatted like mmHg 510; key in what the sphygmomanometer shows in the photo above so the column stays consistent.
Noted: mmHg 134
